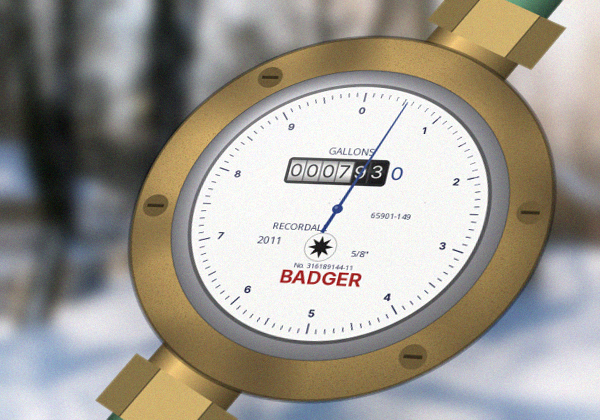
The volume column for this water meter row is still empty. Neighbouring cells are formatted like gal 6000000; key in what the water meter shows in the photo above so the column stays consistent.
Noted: gal 7930.5
